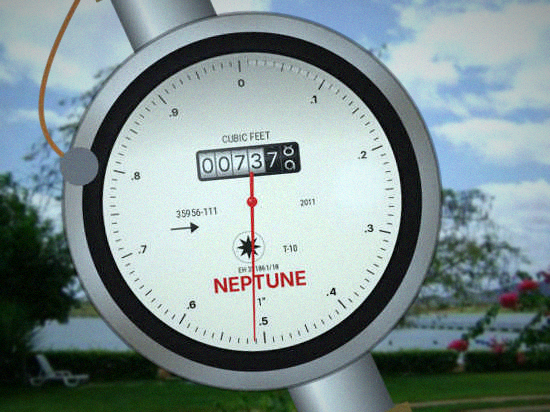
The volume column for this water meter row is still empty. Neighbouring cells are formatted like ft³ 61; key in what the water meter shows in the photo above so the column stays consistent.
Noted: ft³ 7378.51
